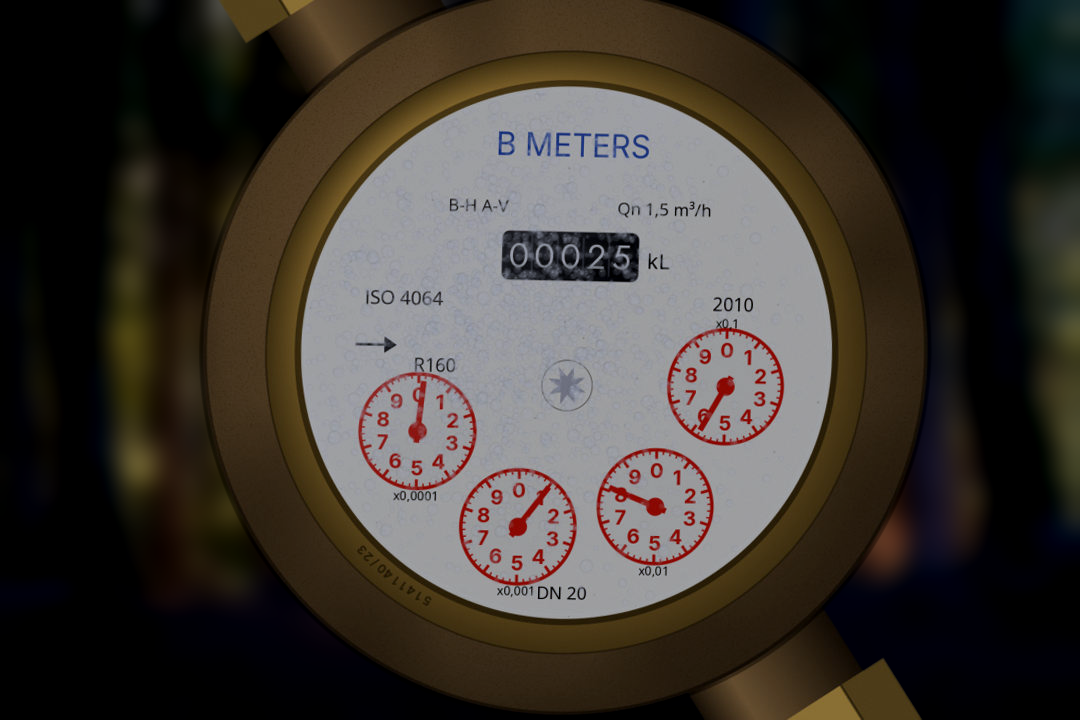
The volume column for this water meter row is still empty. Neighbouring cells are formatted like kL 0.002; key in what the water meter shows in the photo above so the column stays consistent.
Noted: kL 25.5810
